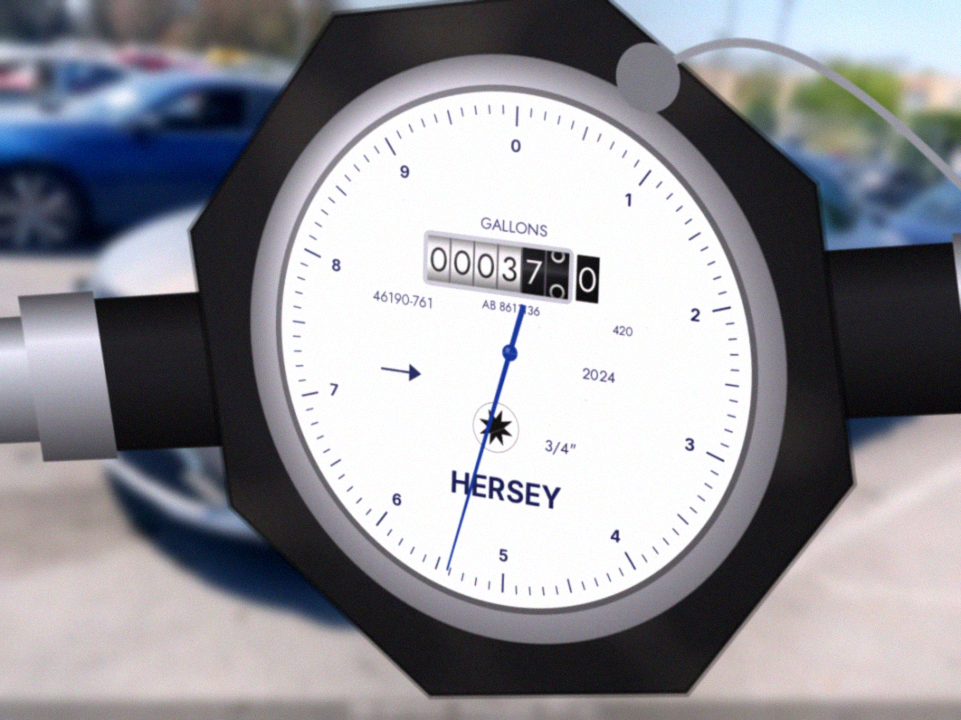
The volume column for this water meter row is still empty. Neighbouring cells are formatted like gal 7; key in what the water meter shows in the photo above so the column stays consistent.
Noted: gal 3785.4
